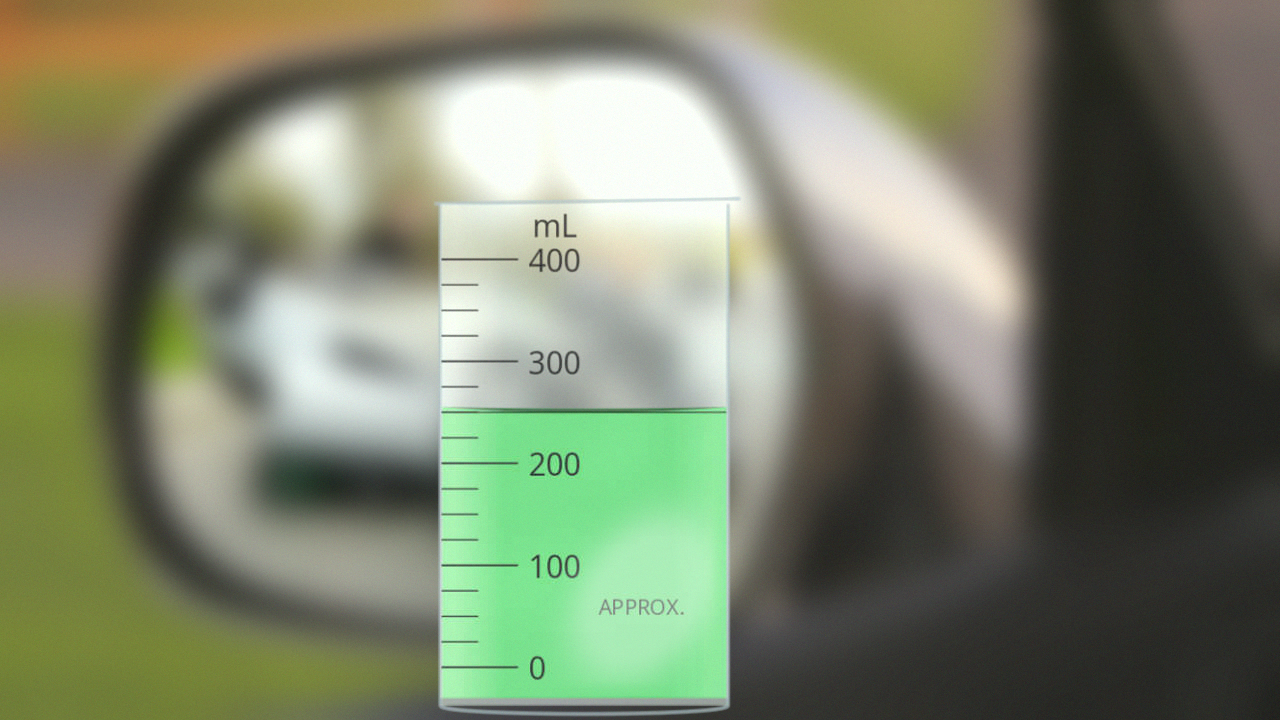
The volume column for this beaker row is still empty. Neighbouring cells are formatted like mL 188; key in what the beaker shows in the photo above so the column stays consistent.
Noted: mL 250
